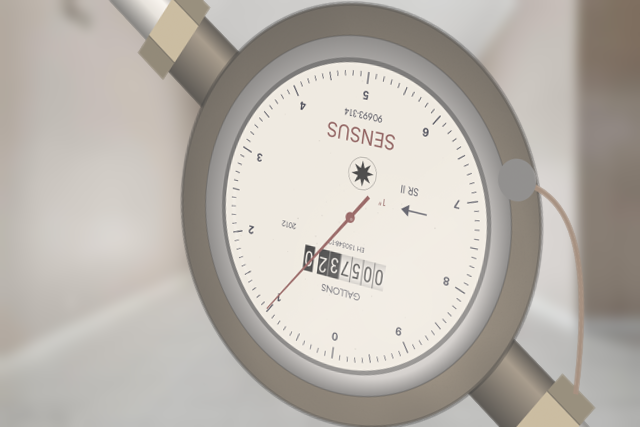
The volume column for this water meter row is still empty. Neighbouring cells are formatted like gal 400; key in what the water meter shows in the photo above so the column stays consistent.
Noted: gal 57321.0
